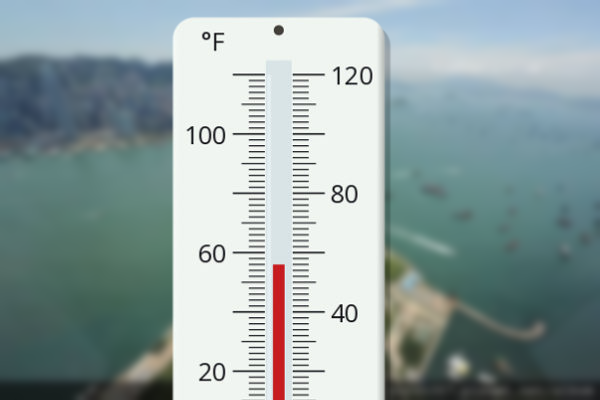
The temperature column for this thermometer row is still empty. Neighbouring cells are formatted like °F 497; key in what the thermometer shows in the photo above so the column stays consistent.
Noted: °F 56
